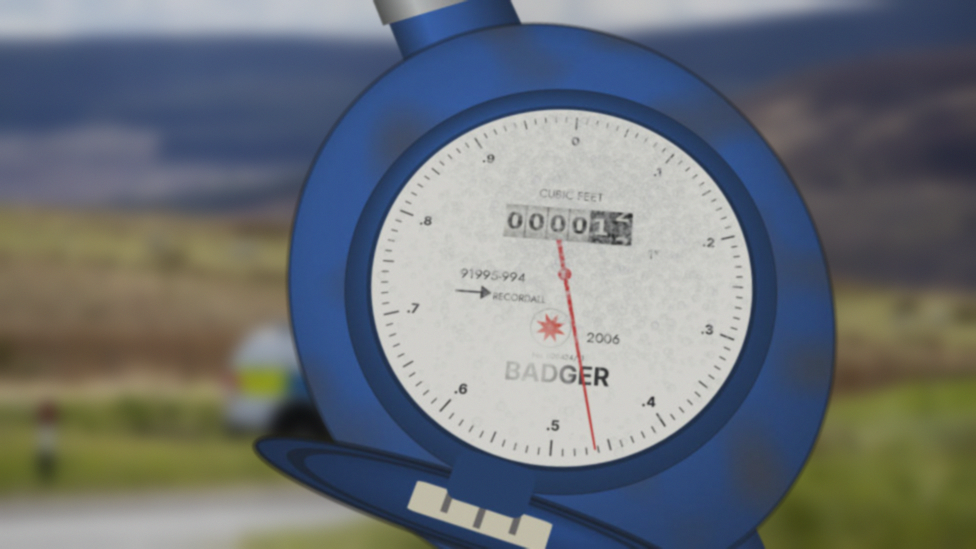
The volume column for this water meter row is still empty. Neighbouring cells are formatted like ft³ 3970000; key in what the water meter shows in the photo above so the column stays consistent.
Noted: ft³ 12.46
